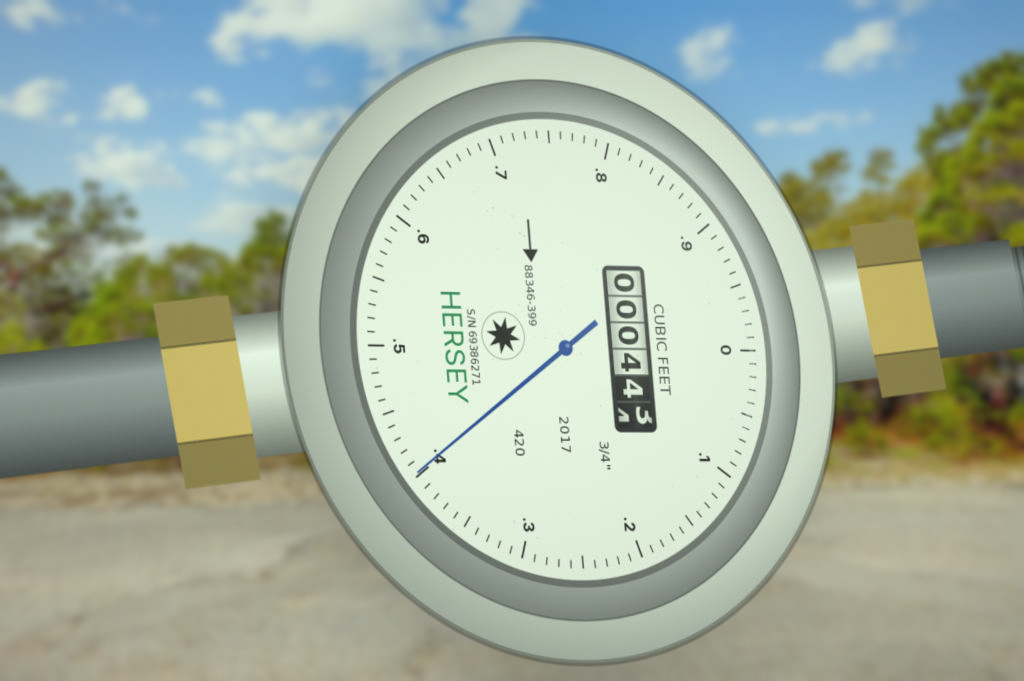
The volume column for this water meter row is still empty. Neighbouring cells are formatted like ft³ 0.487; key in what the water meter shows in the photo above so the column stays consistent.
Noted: ft³ 443.40
